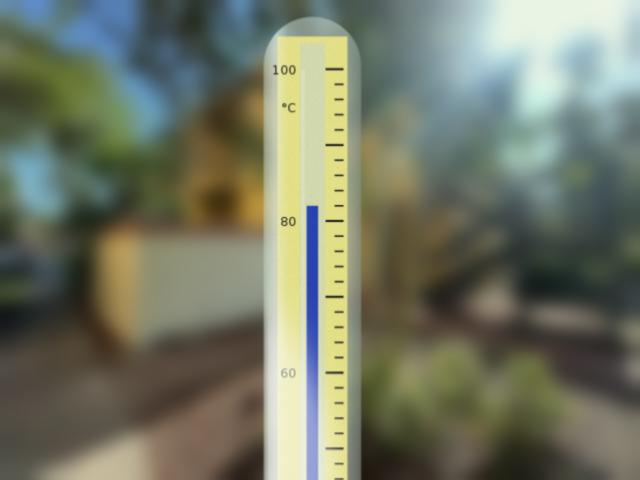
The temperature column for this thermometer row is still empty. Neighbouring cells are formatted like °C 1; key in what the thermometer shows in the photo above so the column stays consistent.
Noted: °C 82
